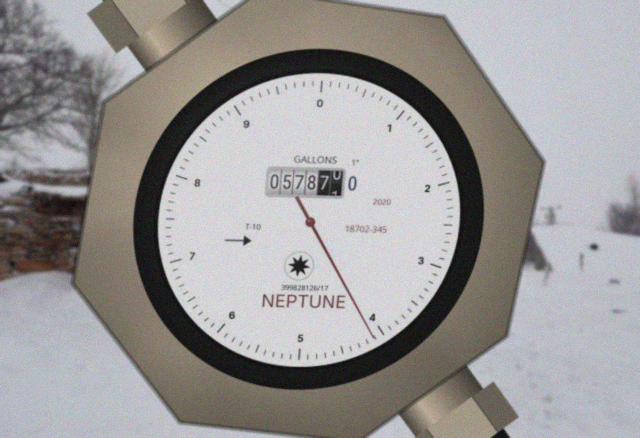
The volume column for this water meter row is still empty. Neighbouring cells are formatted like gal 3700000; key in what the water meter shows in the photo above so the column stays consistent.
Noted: gal 578704.1
